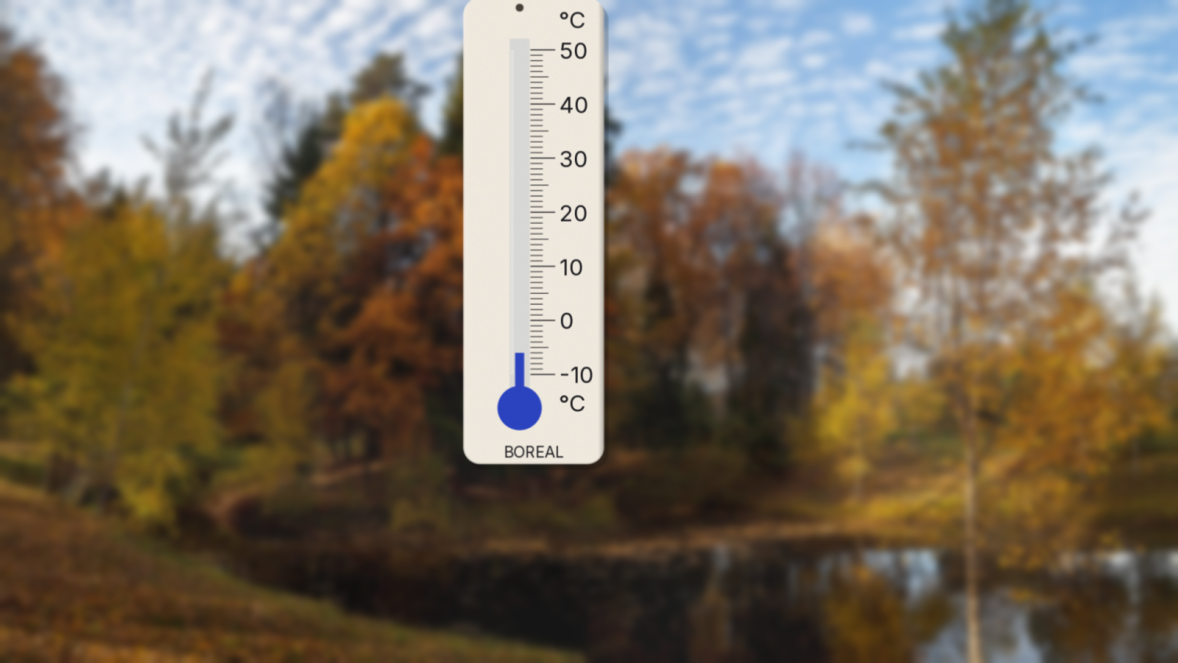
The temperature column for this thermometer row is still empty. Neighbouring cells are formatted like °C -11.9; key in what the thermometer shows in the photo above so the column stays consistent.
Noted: °C -6
